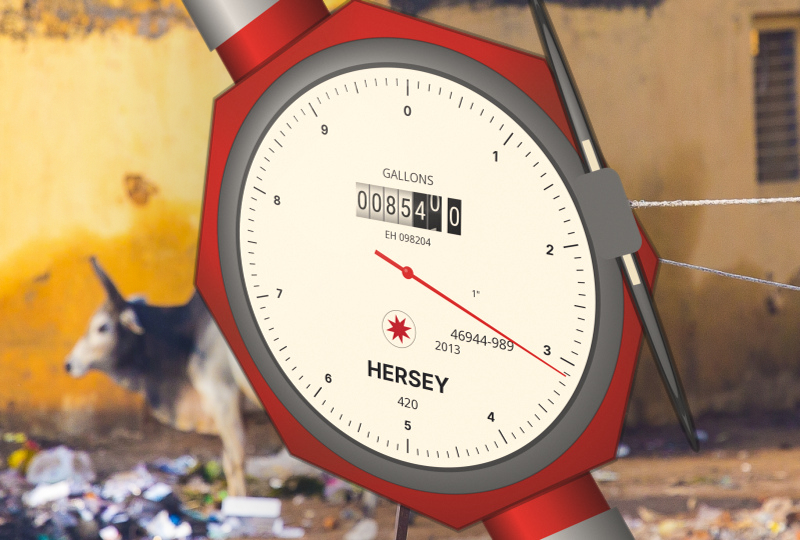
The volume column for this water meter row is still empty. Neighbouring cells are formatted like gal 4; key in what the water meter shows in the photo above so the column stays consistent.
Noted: gal 85403.1
